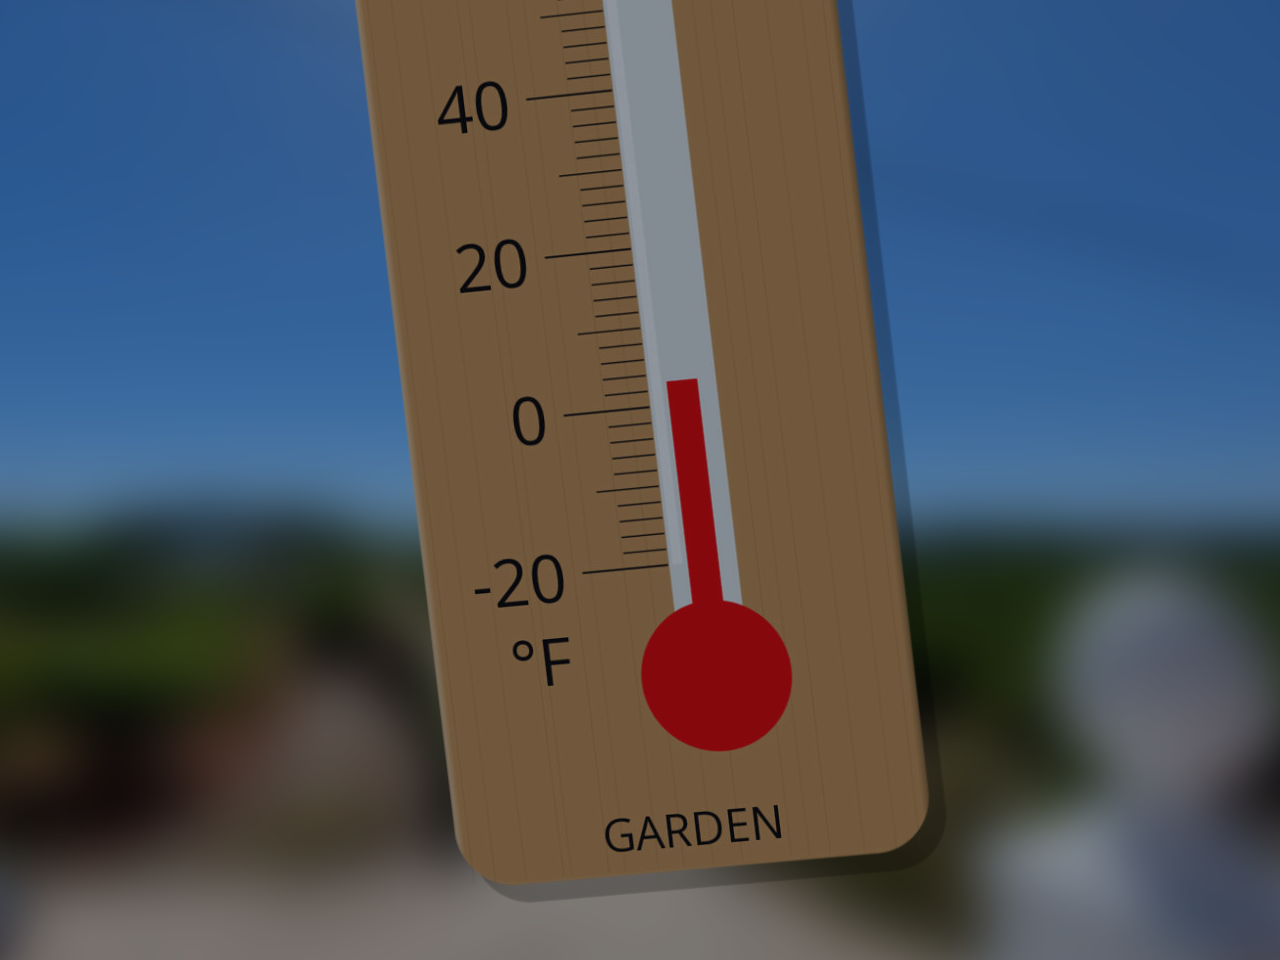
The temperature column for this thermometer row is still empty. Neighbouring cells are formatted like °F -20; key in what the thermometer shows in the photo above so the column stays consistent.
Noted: °F 3
